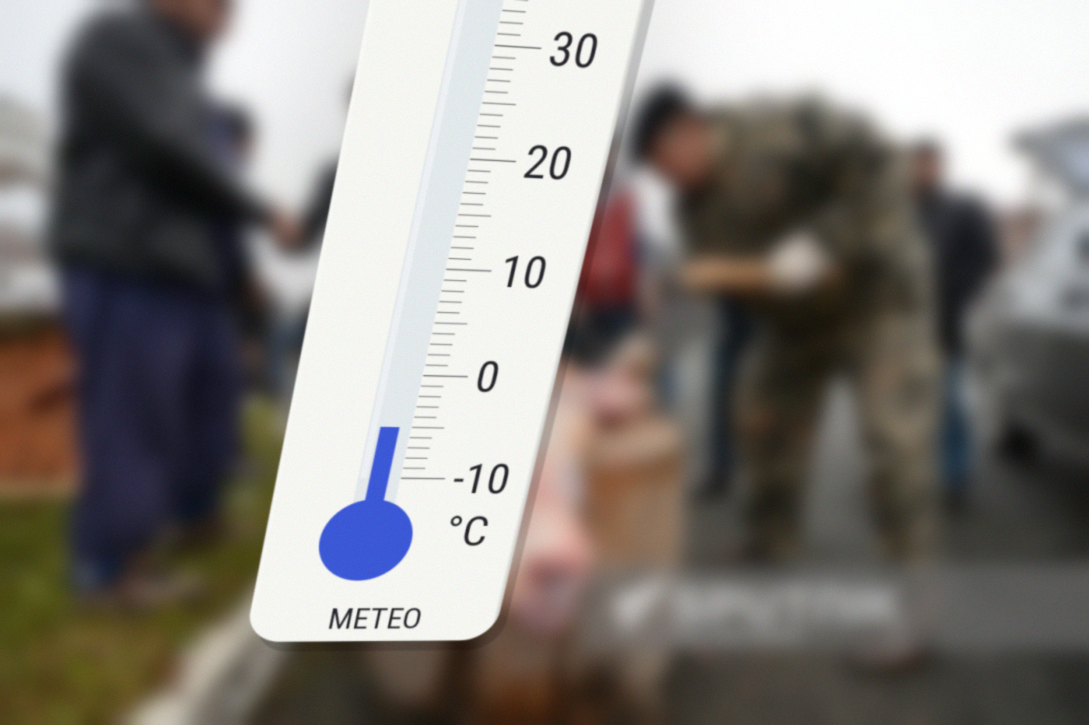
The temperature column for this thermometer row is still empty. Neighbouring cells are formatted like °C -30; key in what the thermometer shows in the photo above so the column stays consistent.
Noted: °C -5
